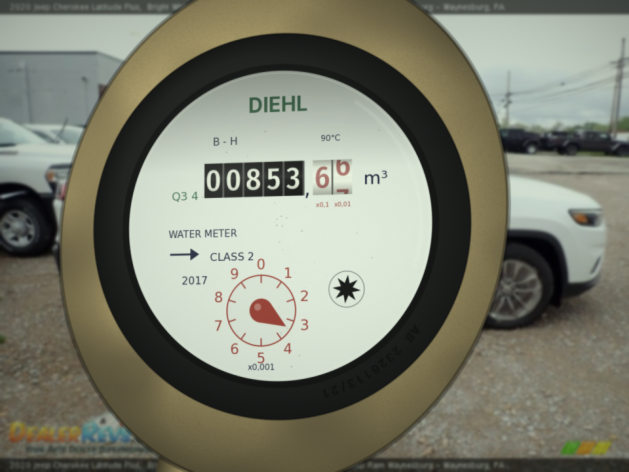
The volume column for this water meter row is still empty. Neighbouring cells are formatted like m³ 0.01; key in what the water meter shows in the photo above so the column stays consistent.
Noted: m³ 853.663
